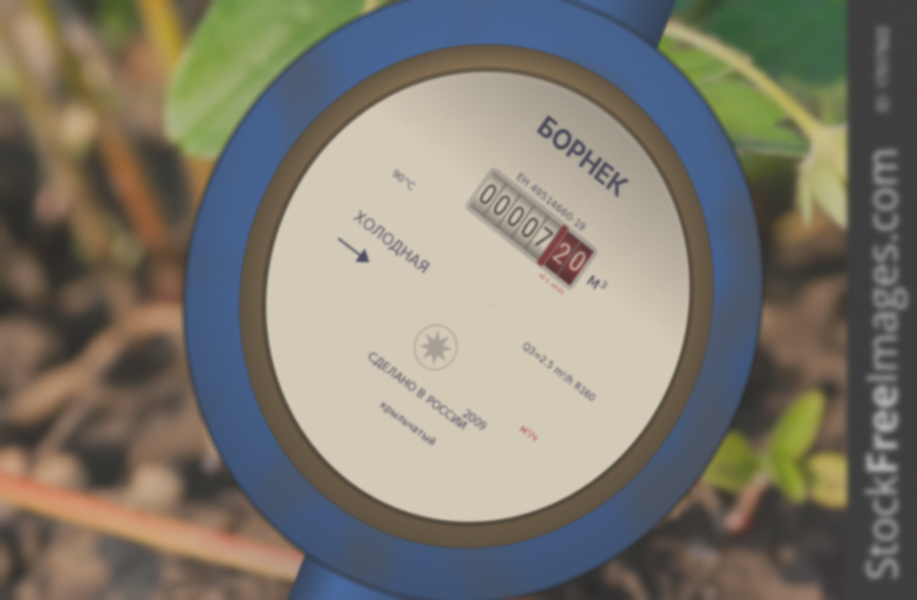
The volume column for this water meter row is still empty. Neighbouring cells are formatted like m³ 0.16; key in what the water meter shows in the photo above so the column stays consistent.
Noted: m³ 7.20
